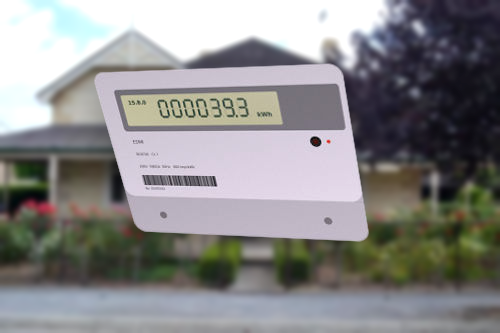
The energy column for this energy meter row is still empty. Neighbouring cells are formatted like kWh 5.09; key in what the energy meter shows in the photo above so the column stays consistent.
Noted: kWh 39.3
